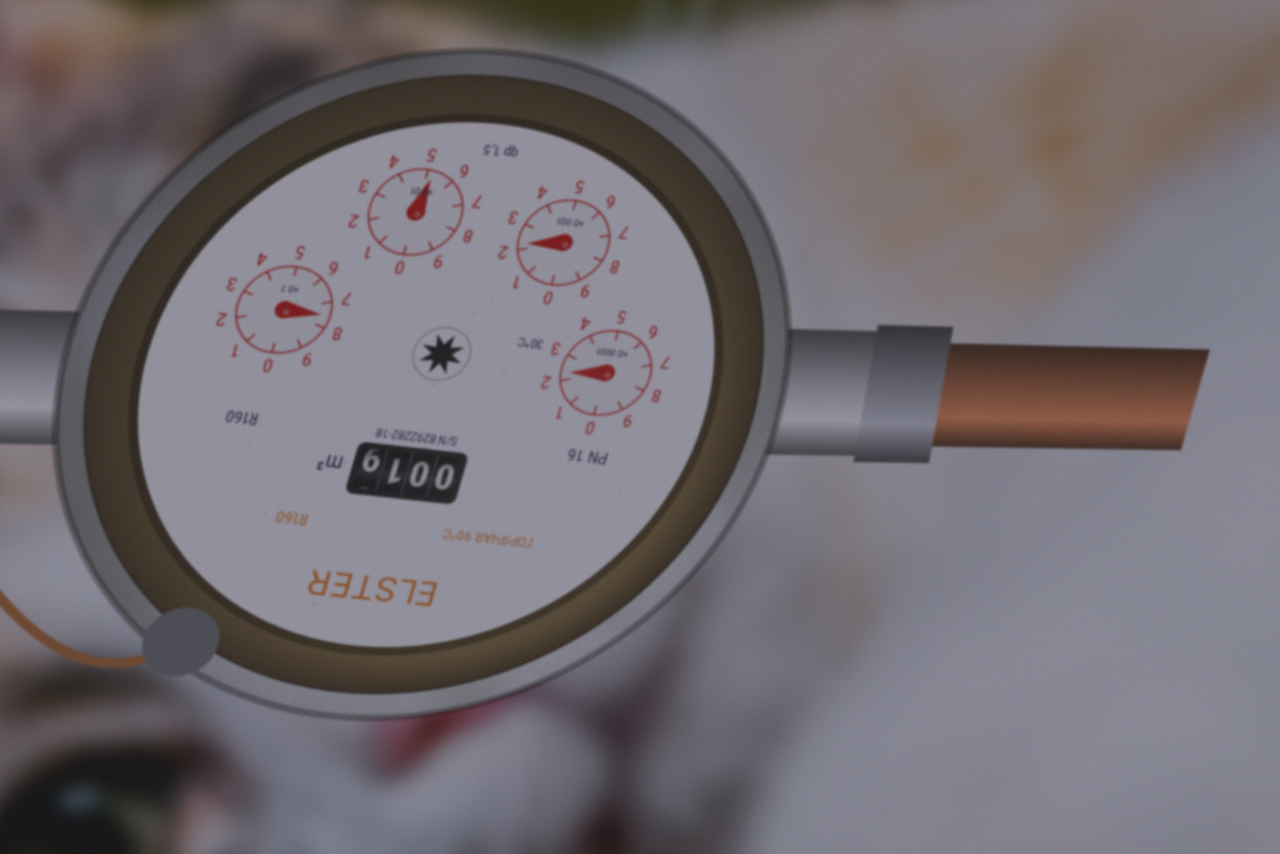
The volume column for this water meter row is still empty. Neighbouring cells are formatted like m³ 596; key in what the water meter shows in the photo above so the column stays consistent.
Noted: m³ 18.7522
